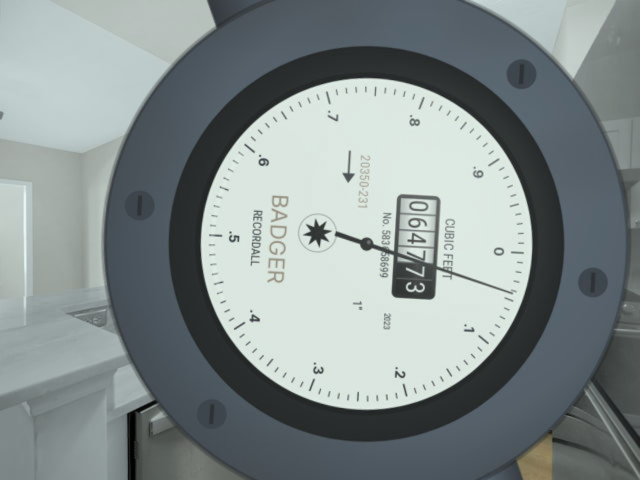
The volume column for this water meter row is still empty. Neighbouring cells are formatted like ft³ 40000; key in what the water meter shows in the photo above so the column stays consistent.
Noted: ft³ 64773.04
